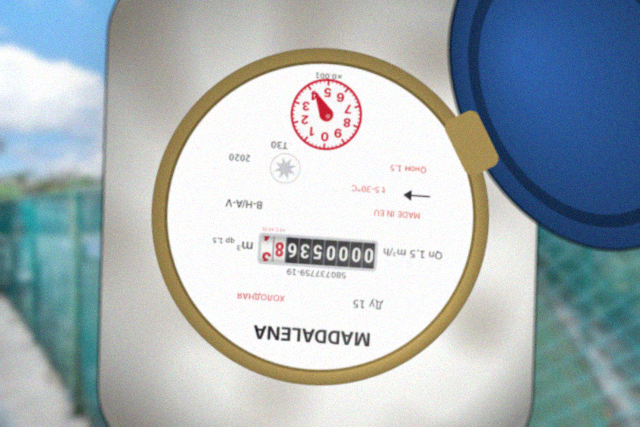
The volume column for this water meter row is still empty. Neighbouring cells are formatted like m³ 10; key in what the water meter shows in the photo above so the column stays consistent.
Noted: m³ 536.834
